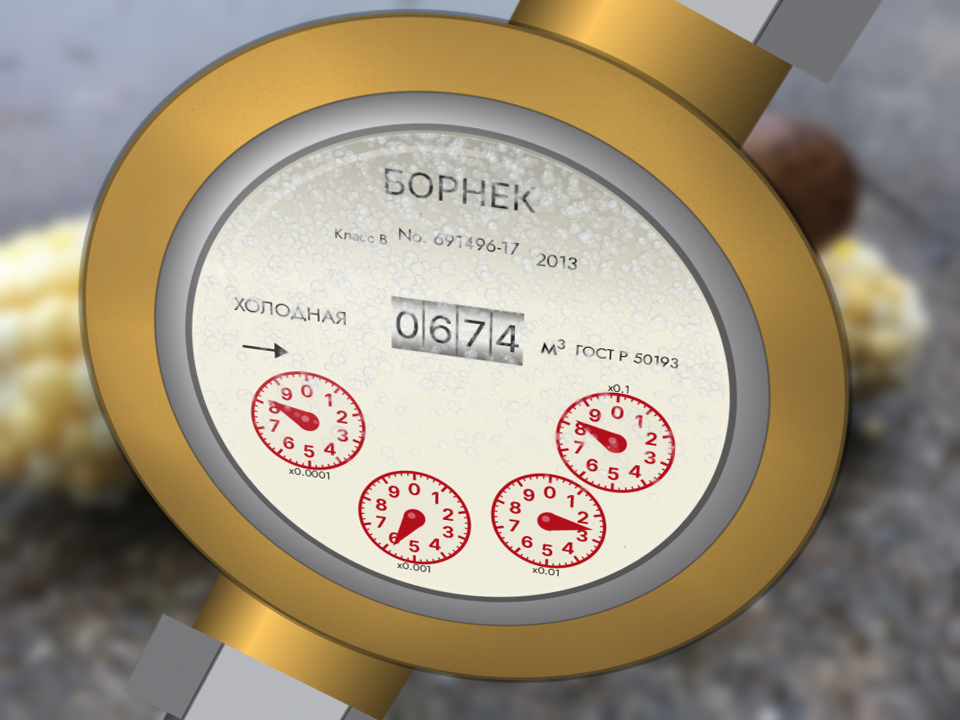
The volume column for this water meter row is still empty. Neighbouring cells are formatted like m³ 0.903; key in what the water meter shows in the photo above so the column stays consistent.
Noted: m³ 674.8258
